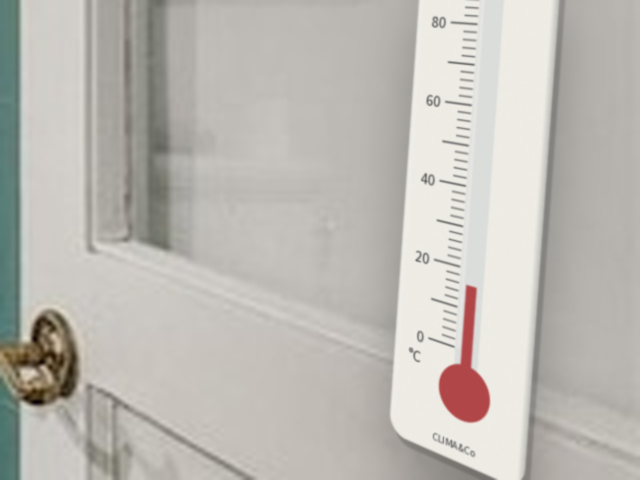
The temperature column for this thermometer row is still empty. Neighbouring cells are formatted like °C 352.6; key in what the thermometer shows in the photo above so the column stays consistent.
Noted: °C 16
